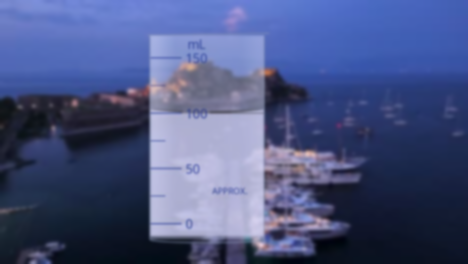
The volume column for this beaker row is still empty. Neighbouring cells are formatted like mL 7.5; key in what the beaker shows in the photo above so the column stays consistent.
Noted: mL 100
